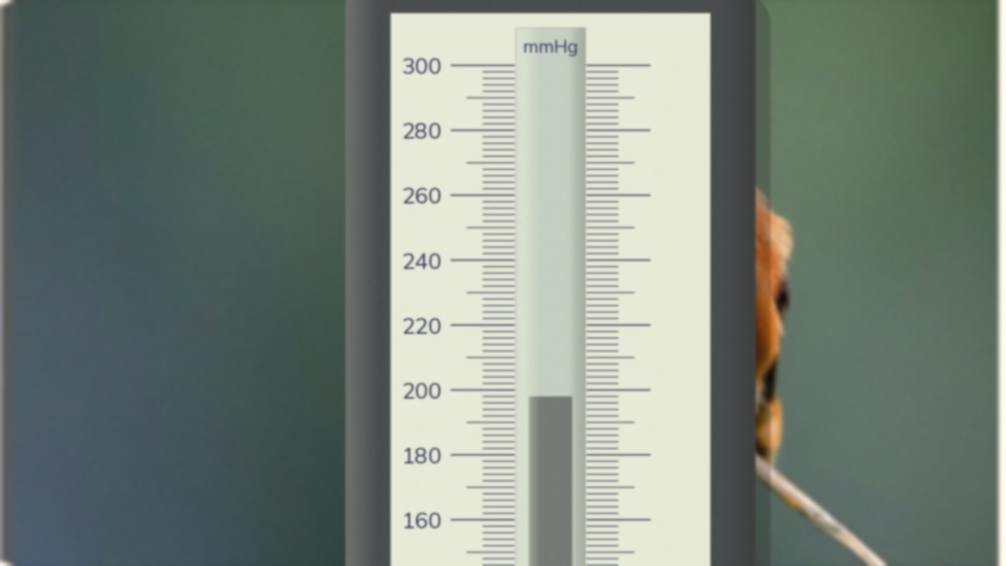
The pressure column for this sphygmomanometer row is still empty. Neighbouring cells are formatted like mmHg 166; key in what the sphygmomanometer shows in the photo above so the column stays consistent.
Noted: mmHg 198
